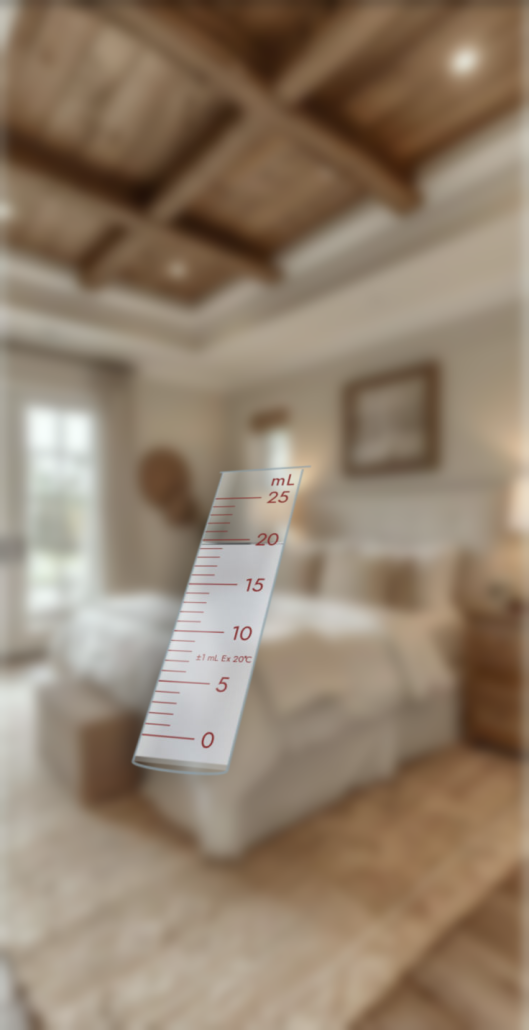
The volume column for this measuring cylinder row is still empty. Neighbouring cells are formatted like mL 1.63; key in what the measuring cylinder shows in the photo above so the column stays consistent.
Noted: mL 19.5
